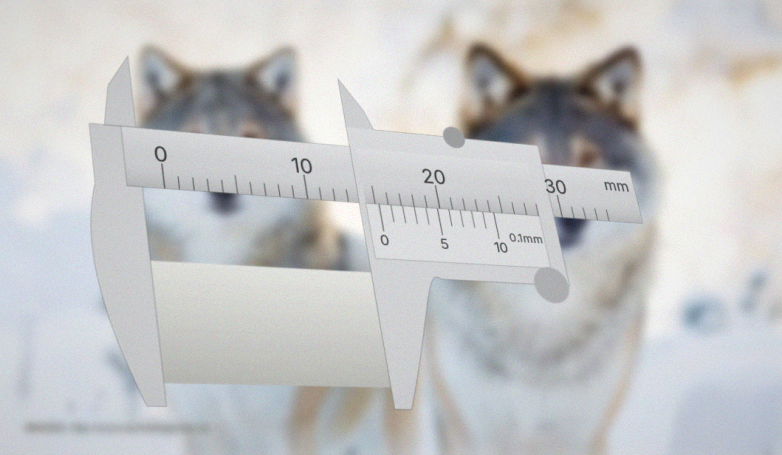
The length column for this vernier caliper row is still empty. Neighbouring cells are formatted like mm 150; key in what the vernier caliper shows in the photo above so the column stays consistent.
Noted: mm 15.3
